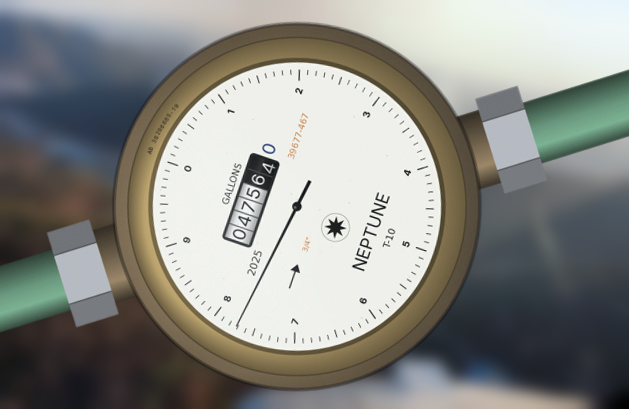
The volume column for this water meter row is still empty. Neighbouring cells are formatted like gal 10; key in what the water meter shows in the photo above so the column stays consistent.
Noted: gal 475637.7
